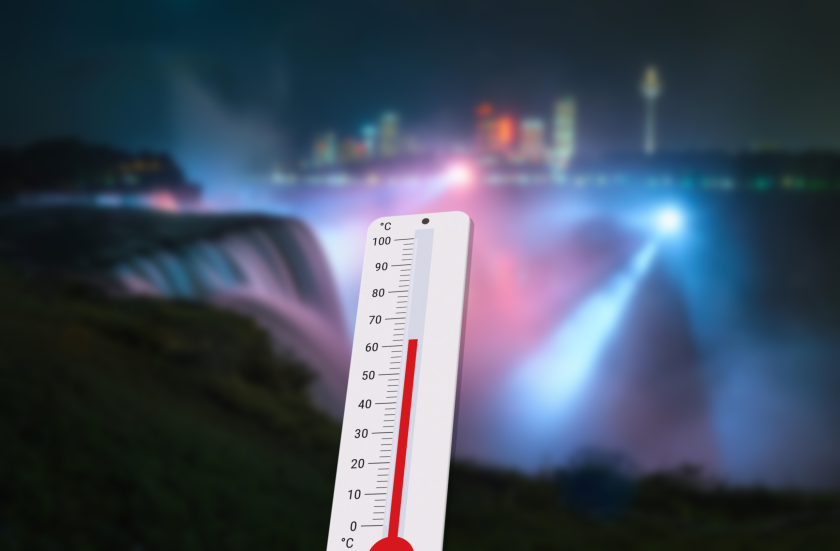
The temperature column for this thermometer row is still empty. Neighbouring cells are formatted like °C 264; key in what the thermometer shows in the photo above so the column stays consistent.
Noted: °C 62
